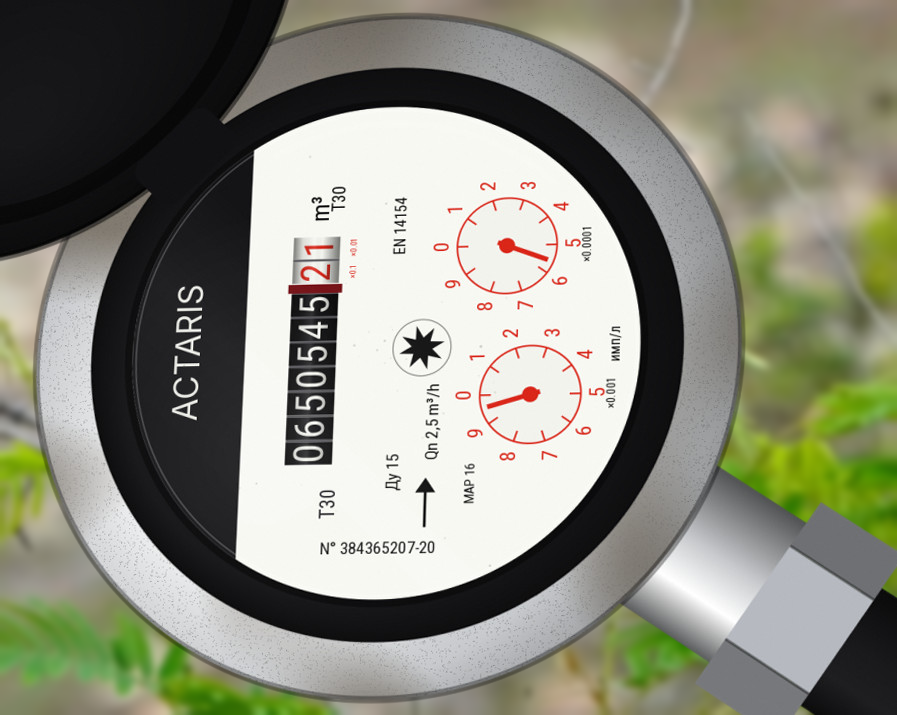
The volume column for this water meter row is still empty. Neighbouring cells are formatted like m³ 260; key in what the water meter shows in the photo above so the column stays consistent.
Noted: m³ 650545.2095
